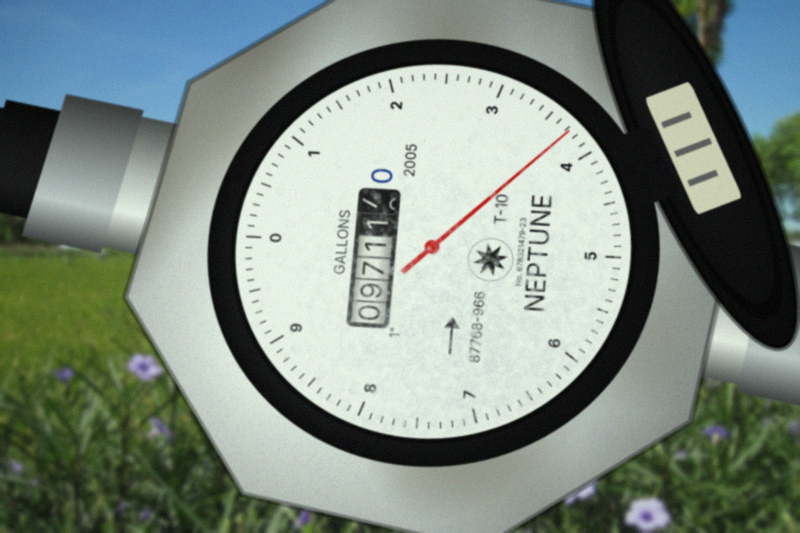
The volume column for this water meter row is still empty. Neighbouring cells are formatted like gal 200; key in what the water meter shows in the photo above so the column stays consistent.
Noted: gal 971173.7
